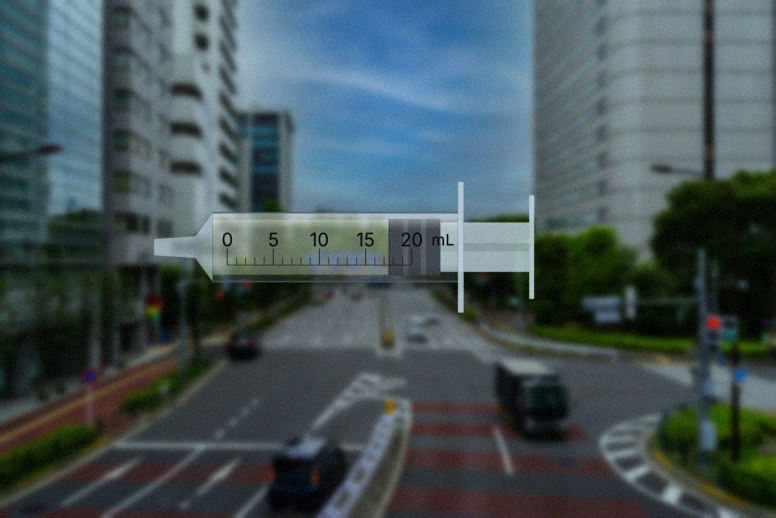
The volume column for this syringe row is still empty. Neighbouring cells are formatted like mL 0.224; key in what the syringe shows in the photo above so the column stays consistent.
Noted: mL 17.5
